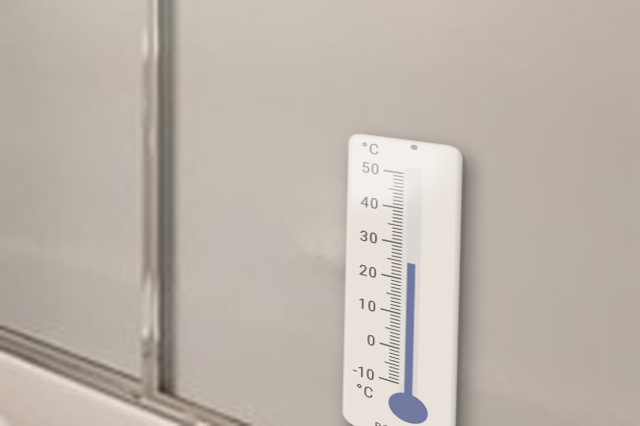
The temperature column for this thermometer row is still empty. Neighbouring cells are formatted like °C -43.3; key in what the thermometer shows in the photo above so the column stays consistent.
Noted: °C 25
